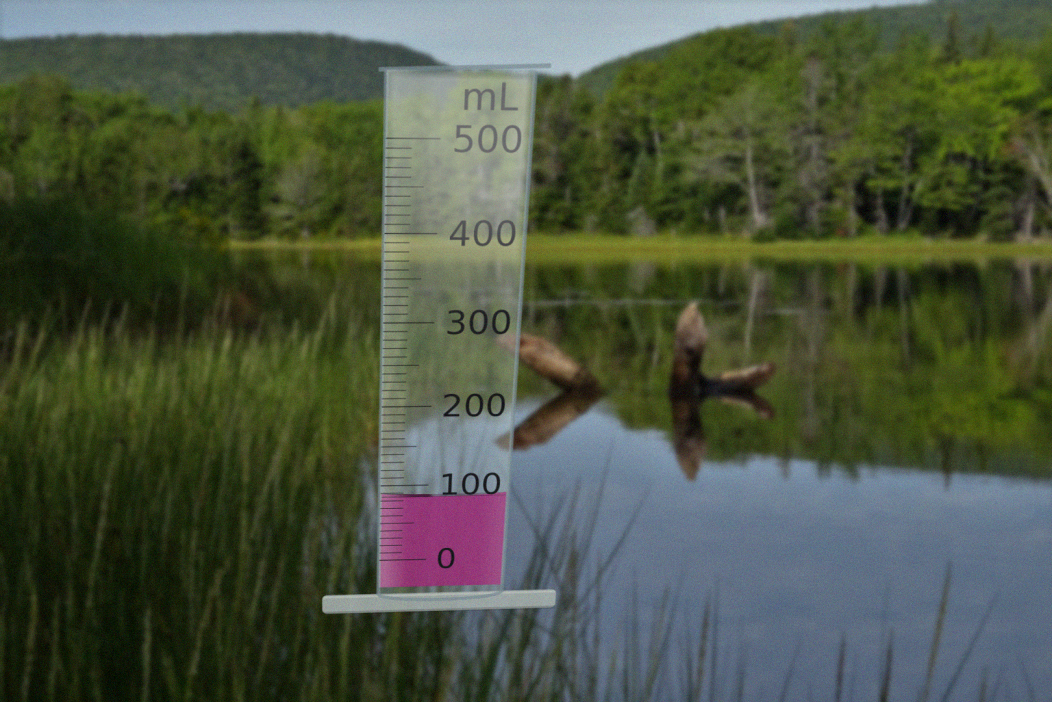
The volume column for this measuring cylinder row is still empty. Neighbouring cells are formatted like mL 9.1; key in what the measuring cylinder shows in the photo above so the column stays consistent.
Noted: mL 85
